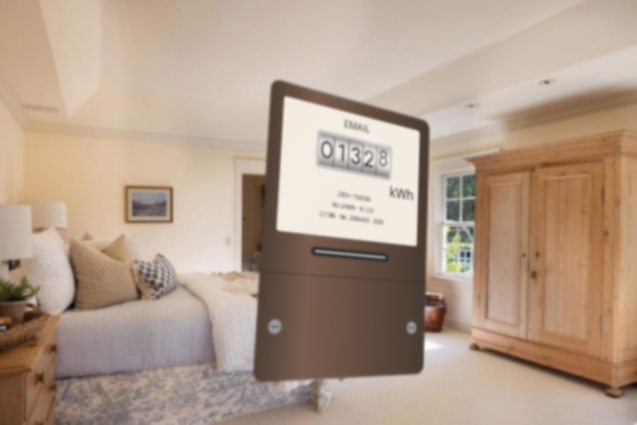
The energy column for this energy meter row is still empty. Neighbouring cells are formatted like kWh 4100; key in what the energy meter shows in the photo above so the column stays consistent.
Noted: kWh 1328
